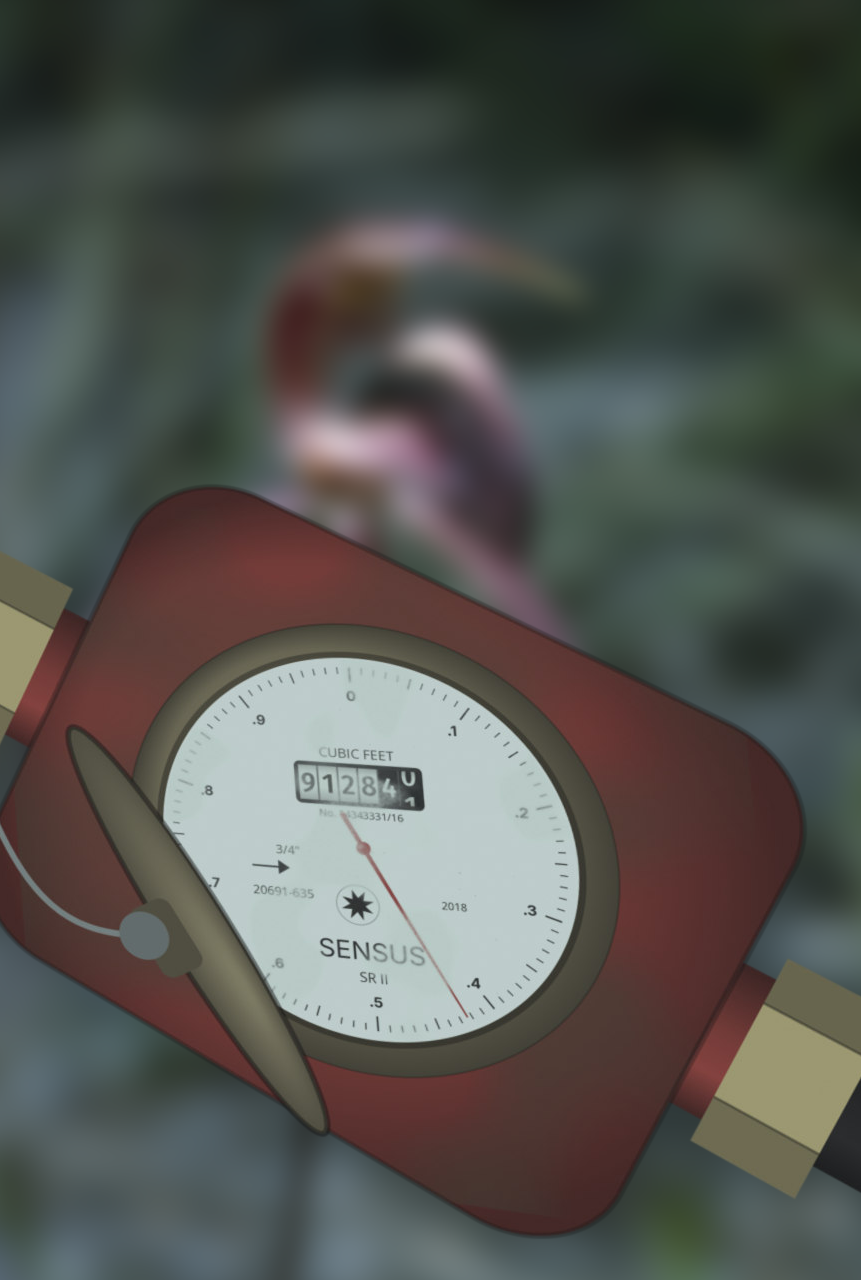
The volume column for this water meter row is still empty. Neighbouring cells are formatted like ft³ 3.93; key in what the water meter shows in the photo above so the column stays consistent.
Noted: ft³ 912840.42
